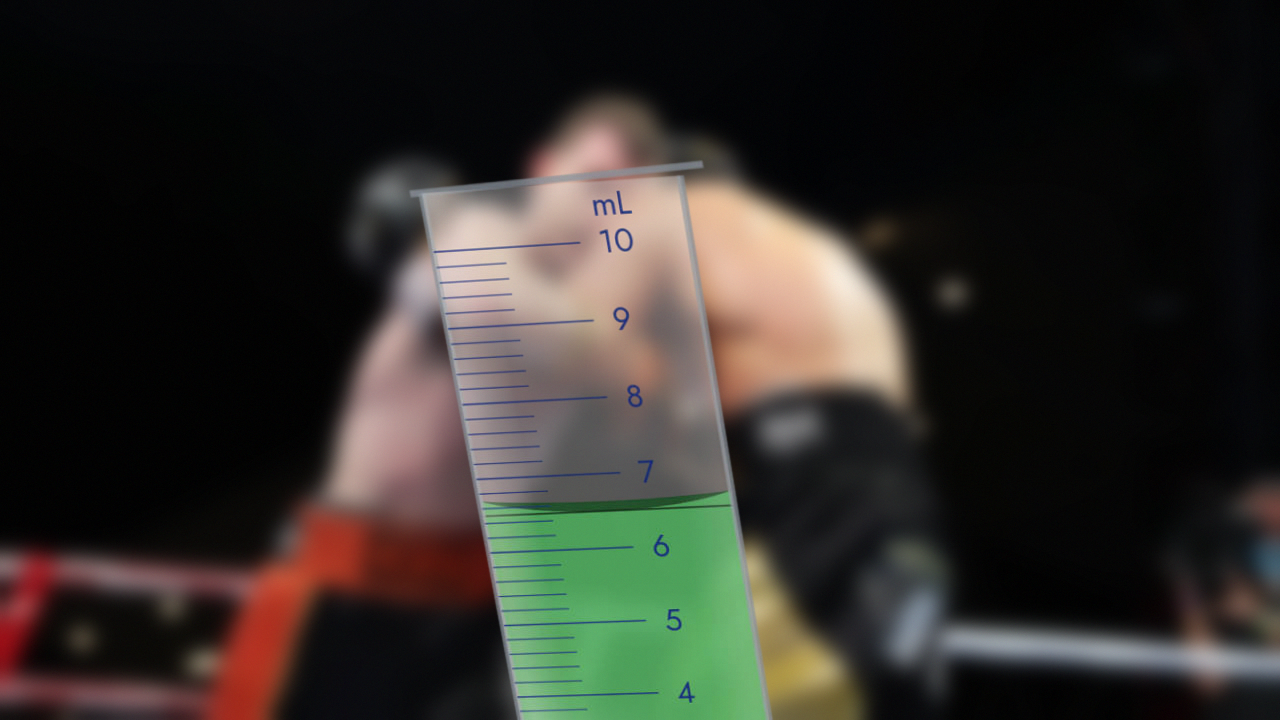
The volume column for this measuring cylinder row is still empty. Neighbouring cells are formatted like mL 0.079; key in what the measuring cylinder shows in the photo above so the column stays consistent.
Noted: mL 6.5
